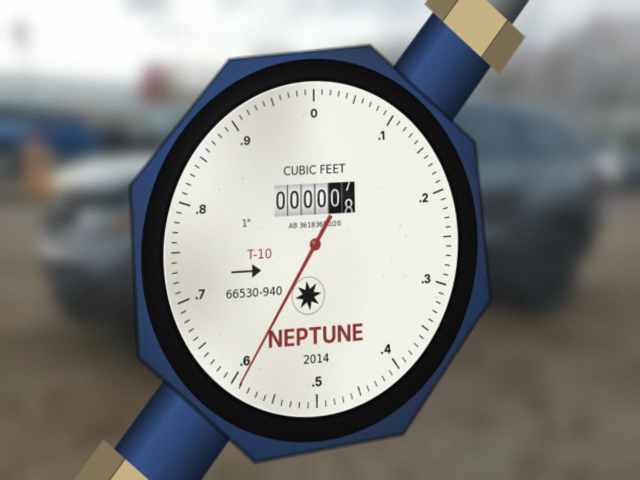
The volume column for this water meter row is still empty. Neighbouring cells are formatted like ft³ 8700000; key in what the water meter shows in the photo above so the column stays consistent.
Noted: ft³ 7.59
